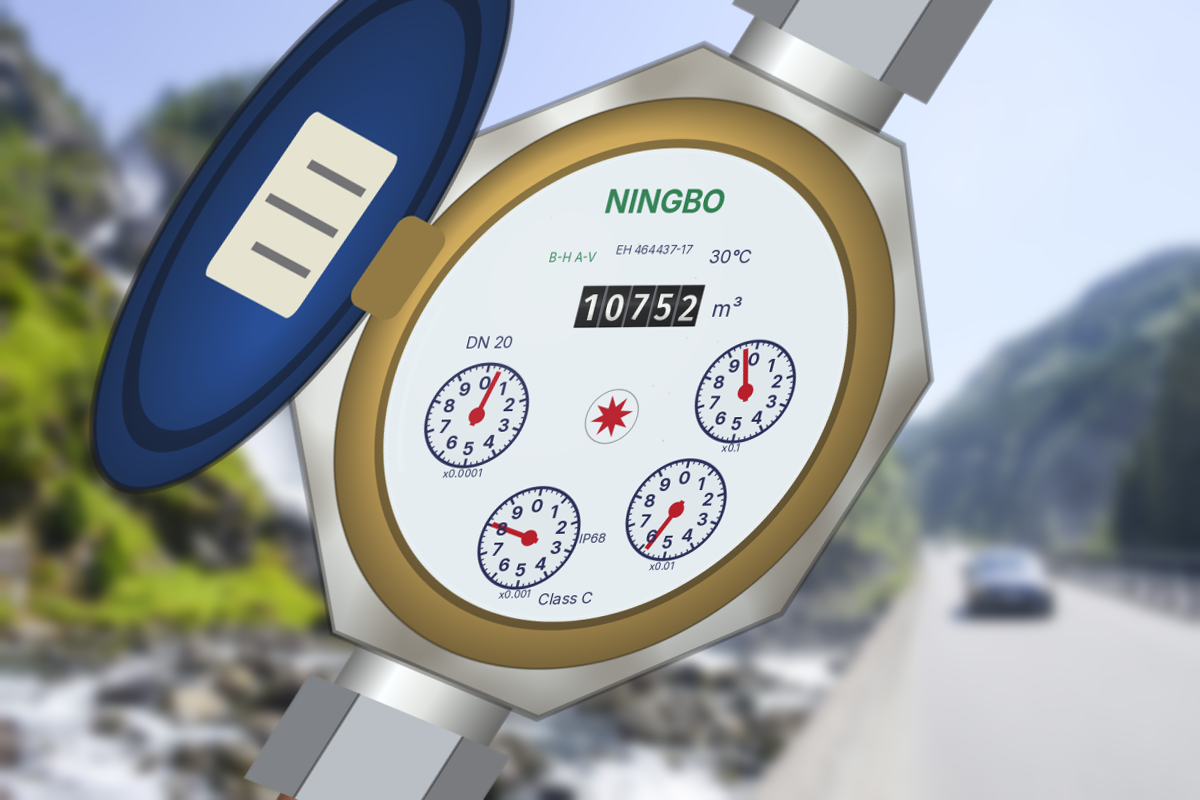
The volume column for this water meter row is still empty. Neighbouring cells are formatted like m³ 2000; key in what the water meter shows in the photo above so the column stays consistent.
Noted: m³ 10751.9580
